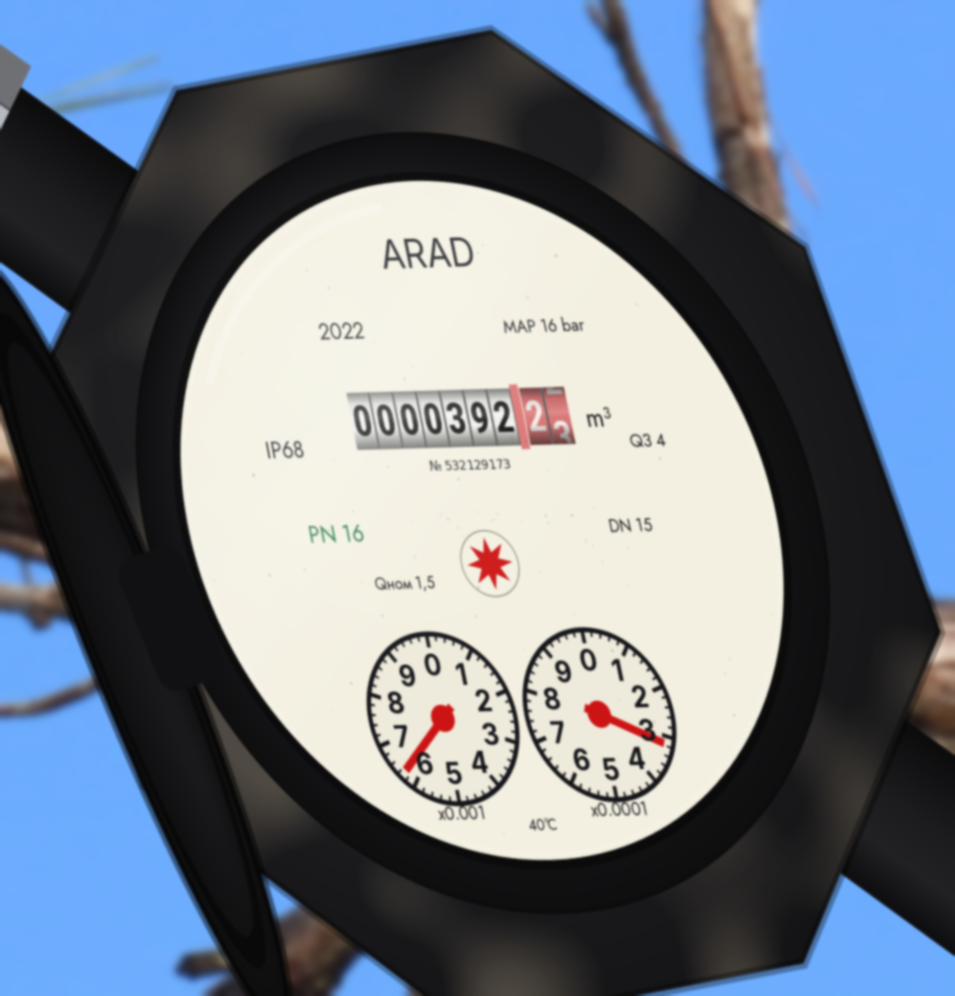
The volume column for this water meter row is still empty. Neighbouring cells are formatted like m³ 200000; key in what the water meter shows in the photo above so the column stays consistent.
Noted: m³ 392.2263
